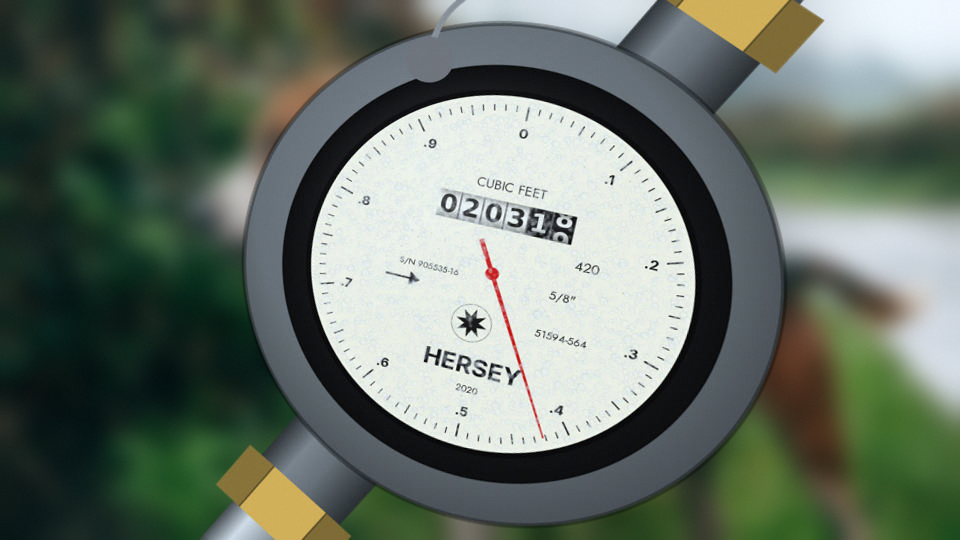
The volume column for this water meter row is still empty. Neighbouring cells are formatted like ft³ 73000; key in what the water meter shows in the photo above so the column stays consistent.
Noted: ft³ 20318.42
